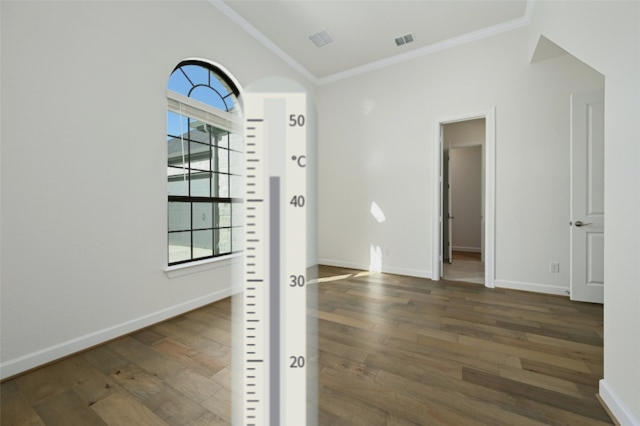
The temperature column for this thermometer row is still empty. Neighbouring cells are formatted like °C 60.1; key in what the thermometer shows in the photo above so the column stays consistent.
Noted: °C 43
